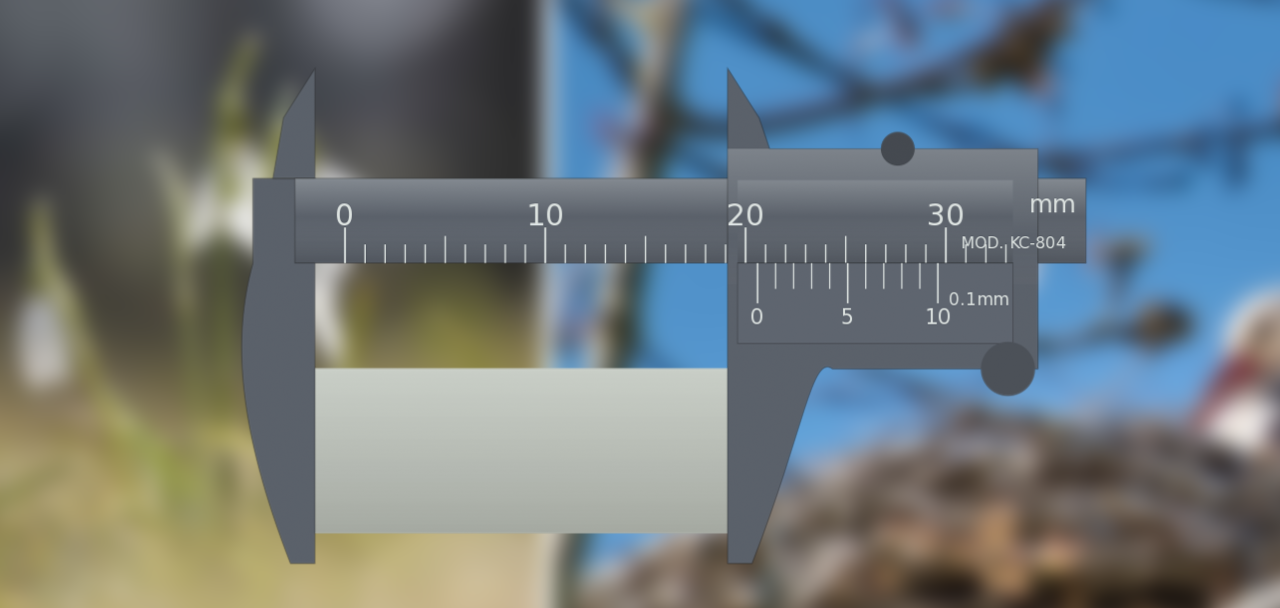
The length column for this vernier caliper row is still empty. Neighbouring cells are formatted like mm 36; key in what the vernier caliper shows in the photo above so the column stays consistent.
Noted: mm 20.6
